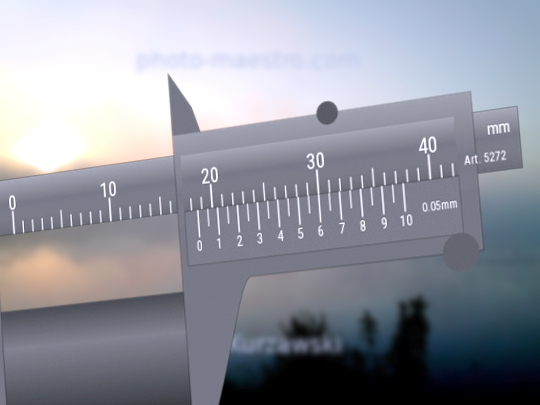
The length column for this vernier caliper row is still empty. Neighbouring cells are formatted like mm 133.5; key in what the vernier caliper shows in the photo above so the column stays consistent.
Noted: mm 18.6
